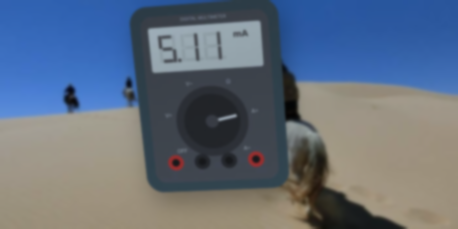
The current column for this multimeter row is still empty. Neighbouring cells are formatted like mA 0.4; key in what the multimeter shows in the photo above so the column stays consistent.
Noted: mA 5.11
